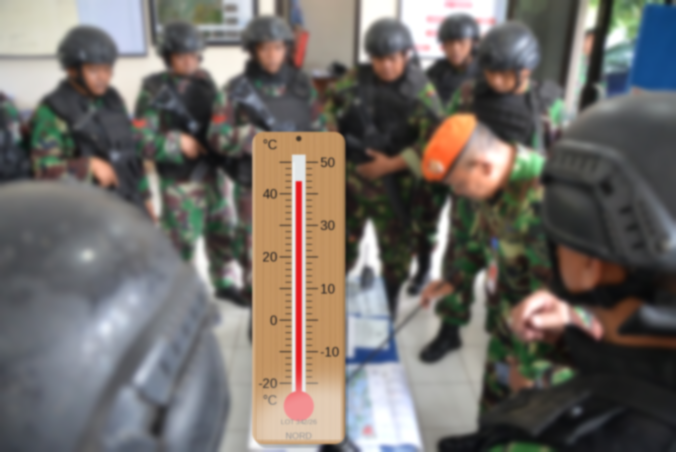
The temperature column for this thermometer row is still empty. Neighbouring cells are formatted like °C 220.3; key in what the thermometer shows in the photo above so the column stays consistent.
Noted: °C 44
